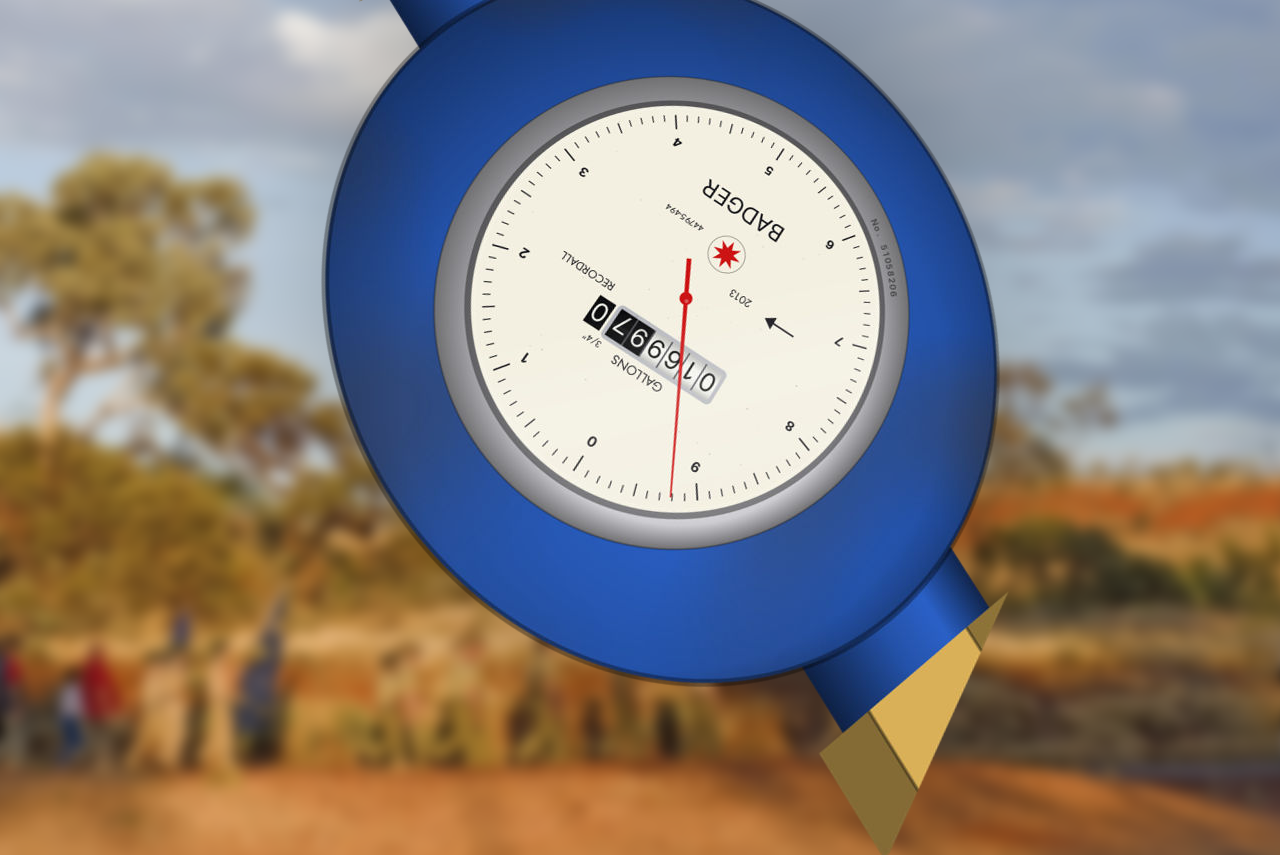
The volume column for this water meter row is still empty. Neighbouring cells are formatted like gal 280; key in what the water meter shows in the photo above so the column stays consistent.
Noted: gal 169969.2
